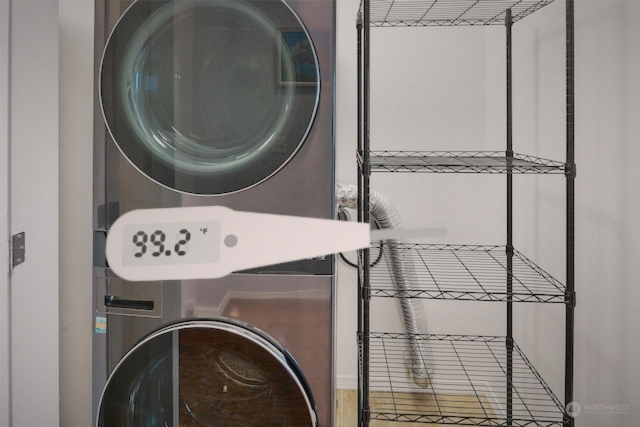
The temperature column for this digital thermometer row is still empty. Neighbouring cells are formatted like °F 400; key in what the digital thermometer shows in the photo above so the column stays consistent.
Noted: °F 99.2
